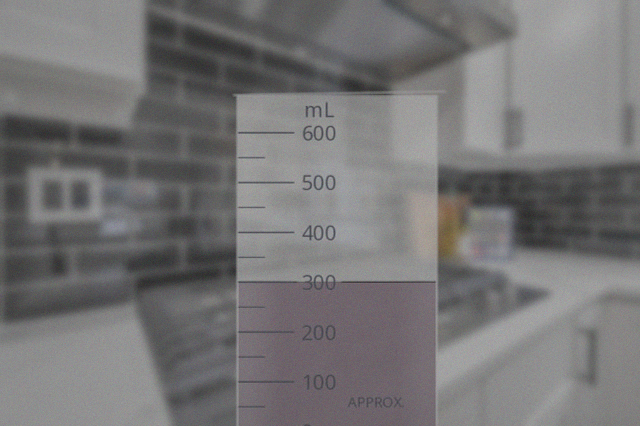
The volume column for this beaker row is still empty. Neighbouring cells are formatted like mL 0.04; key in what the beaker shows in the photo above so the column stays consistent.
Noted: mL 300
